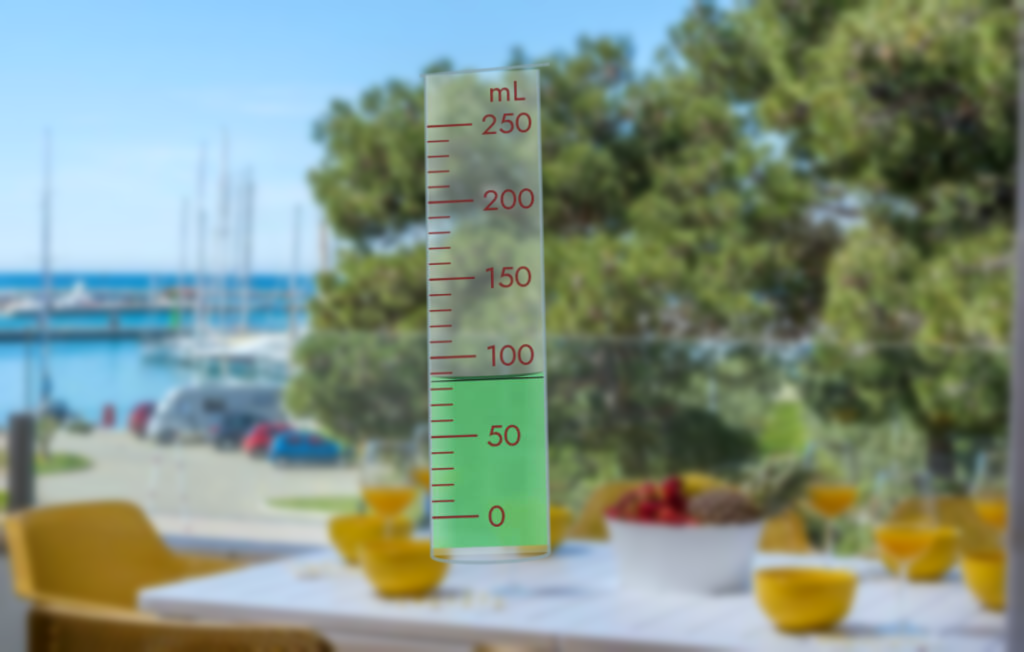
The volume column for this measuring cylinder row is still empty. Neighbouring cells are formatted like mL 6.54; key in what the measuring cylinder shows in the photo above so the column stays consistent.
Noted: mL 85
